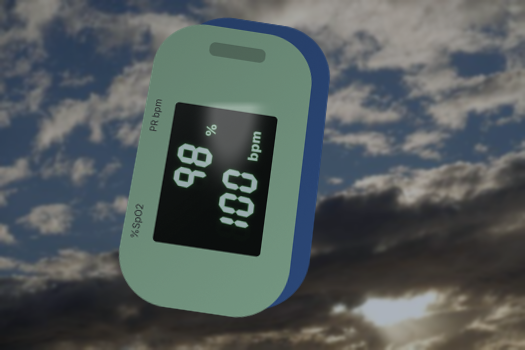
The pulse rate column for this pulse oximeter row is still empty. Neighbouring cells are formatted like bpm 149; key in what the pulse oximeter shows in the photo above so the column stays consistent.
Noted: bpm 100
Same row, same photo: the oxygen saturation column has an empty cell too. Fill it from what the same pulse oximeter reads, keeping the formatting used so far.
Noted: % 98
